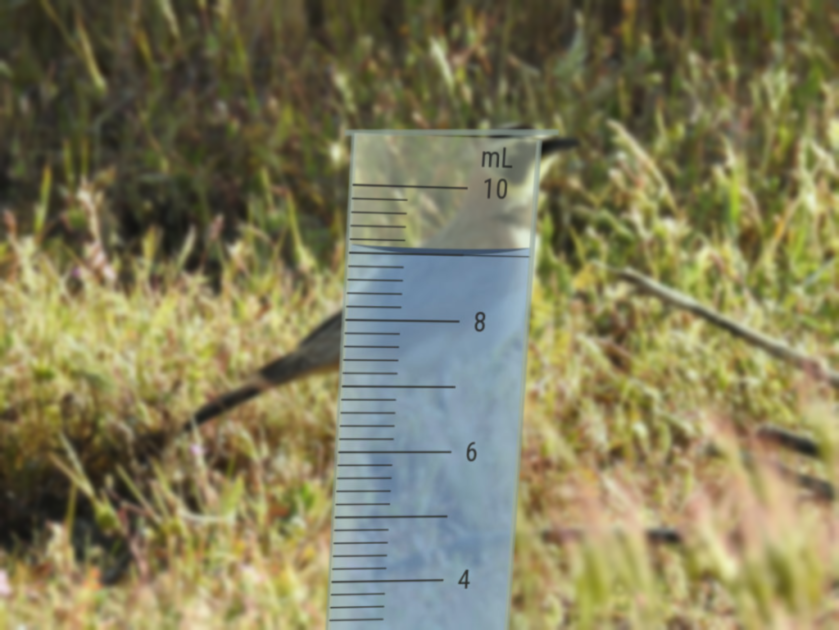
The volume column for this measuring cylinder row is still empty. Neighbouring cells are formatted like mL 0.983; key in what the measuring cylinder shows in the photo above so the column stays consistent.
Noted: mL 9
